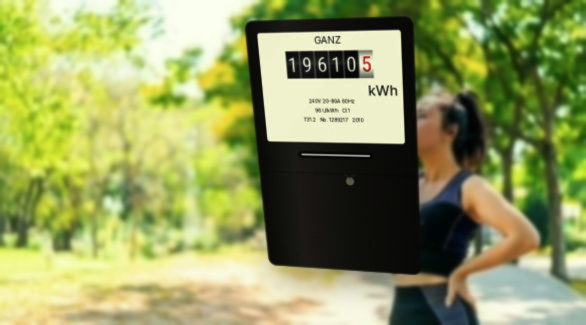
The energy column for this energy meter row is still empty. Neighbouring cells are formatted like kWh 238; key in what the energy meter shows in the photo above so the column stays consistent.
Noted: kWh 19610.5
